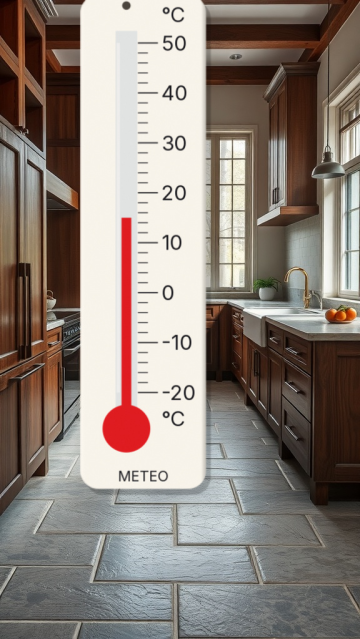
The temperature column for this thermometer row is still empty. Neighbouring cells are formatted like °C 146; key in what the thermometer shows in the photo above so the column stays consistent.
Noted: °C 15
